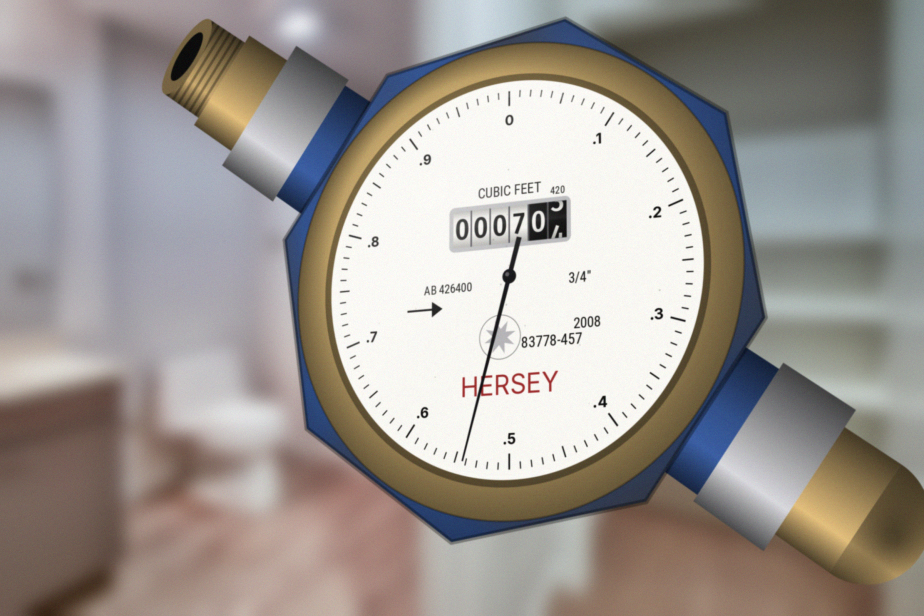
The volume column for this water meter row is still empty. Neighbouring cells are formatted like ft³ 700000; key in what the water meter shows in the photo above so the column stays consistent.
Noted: ft³ 703.54
